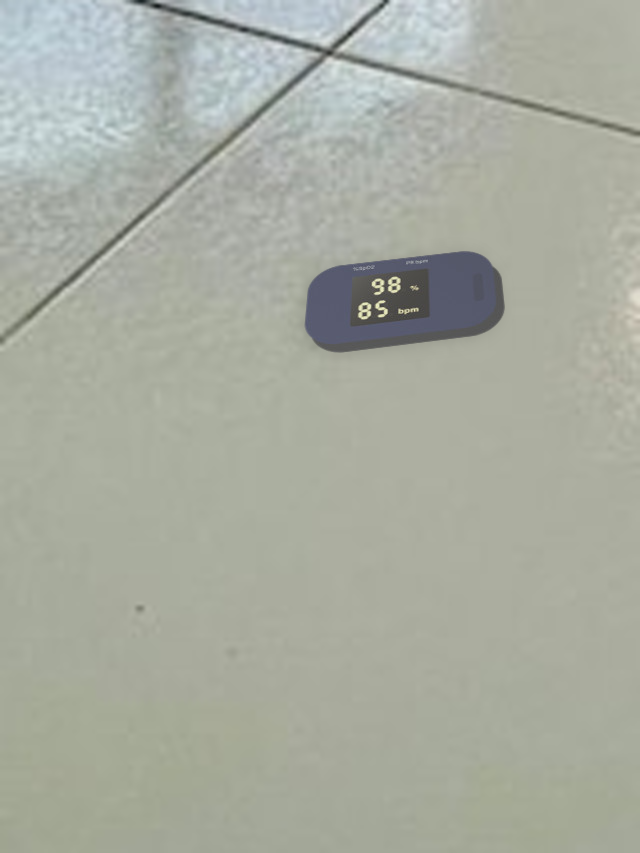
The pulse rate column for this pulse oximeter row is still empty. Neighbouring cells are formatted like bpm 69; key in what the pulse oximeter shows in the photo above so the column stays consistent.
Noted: bpm 85
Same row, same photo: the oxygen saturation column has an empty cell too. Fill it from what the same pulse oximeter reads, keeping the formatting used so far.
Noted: % 98
